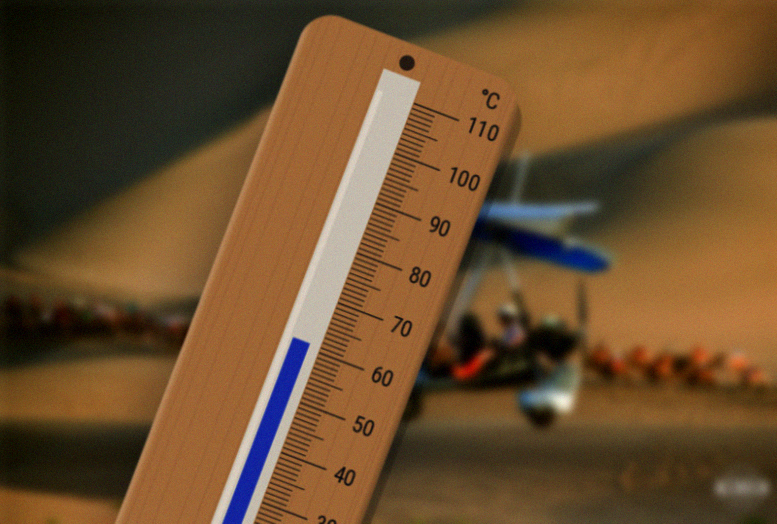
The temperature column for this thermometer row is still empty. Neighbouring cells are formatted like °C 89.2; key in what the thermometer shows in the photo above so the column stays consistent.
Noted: °C 61
